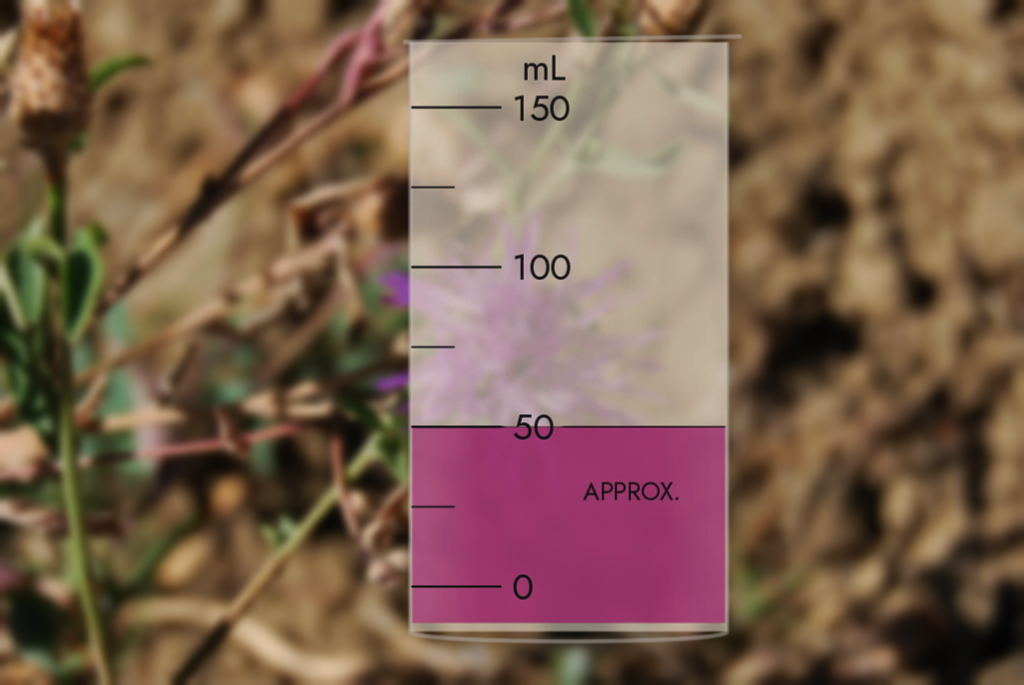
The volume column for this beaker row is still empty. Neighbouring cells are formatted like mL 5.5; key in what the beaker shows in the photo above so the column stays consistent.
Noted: mL 50
